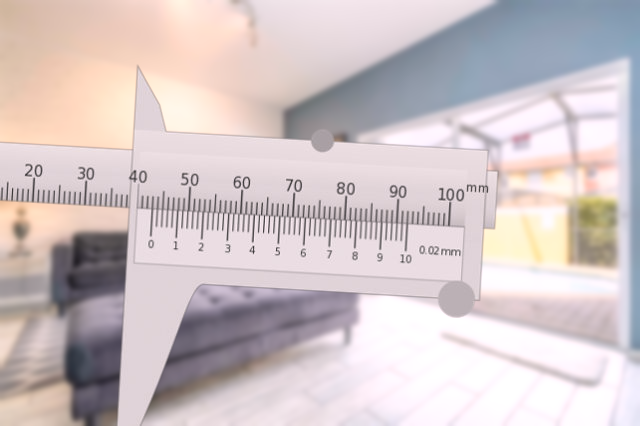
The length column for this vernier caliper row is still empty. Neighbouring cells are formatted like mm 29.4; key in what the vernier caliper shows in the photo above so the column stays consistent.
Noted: mm 43.0
